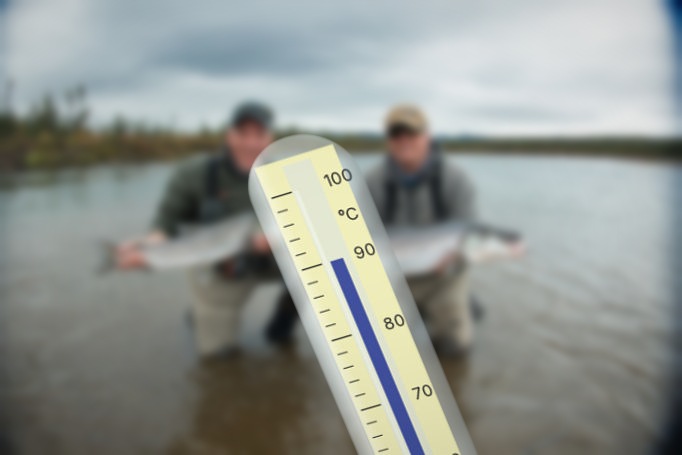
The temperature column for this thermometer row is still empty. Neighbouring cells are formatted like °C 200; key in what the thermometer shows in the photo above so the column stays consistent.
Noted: °C 90
